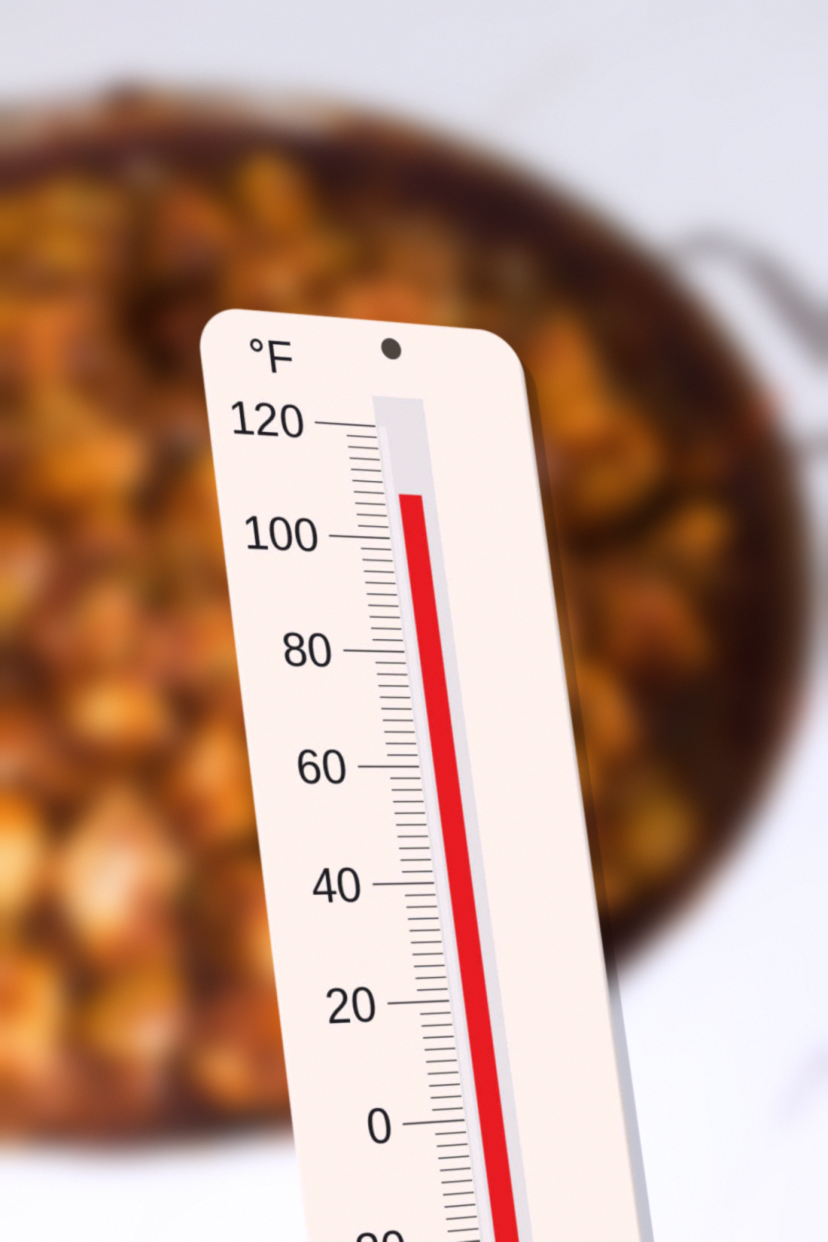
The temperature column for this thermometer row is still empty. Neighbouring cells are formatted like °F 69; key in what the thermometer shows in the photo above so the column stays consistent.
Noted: °F 108
